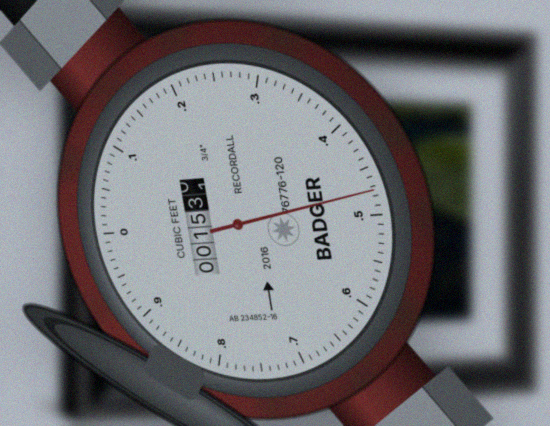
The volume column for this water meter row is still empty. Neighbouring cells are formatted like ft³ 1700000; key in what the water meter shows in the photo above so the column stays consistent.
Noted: ft³ 1530.47
